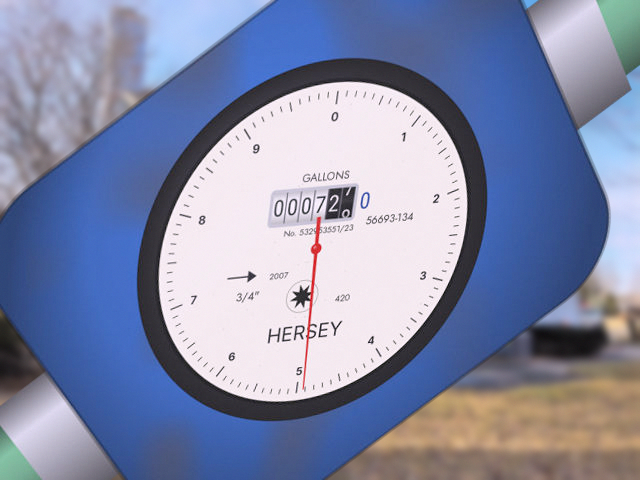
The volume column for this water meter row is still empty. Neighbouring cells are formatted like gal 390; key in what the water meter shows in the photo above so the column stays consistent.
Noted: gal 7274.9
